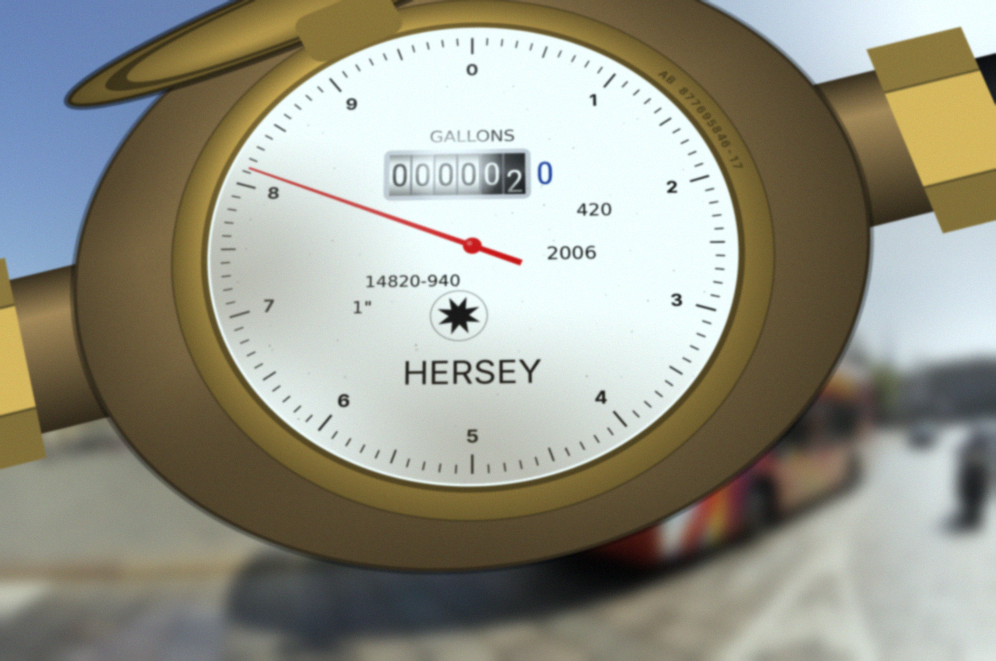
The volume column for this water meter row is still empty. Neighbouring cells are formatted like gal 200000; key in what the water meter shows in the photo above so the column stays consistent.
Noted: gal 18.1
